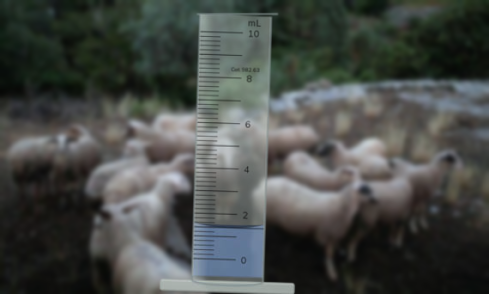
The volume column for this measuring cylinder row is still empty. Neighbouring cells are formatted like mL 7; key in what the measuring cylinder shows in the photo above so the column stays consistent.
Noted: mL 1.4
